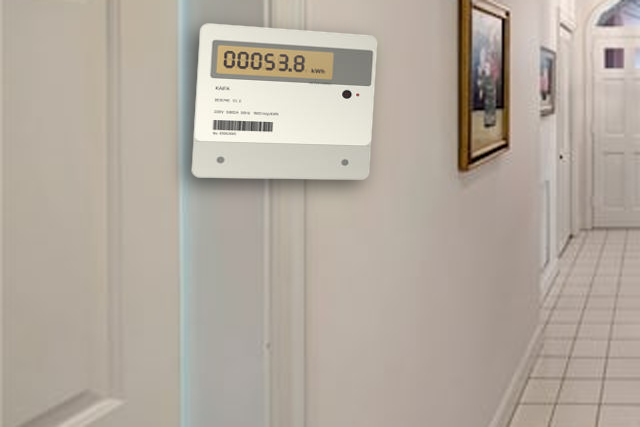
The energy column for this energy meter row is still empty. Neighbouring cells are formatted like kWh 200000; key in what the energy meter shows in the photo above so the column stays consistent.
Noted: kWh 53.8
